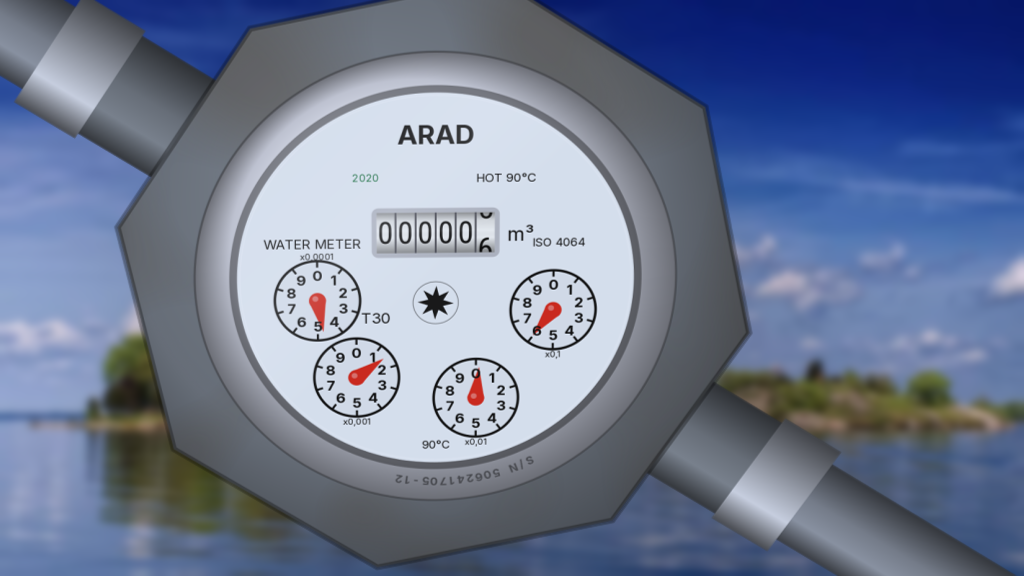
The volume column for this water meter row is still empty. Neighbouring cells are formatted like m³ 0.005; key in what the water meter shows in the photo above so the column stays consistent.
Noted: m³ 5.6014
